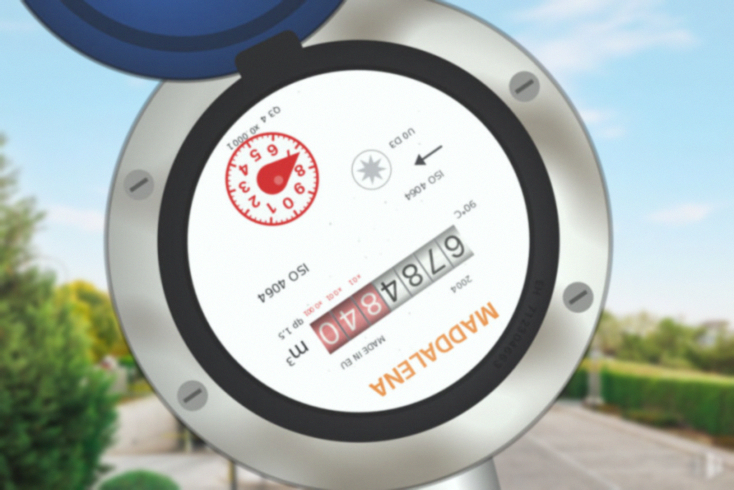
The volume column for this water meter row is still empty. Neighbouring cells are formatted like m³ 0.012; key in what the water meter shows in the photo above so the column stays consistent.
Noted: m³ 6784.8407
